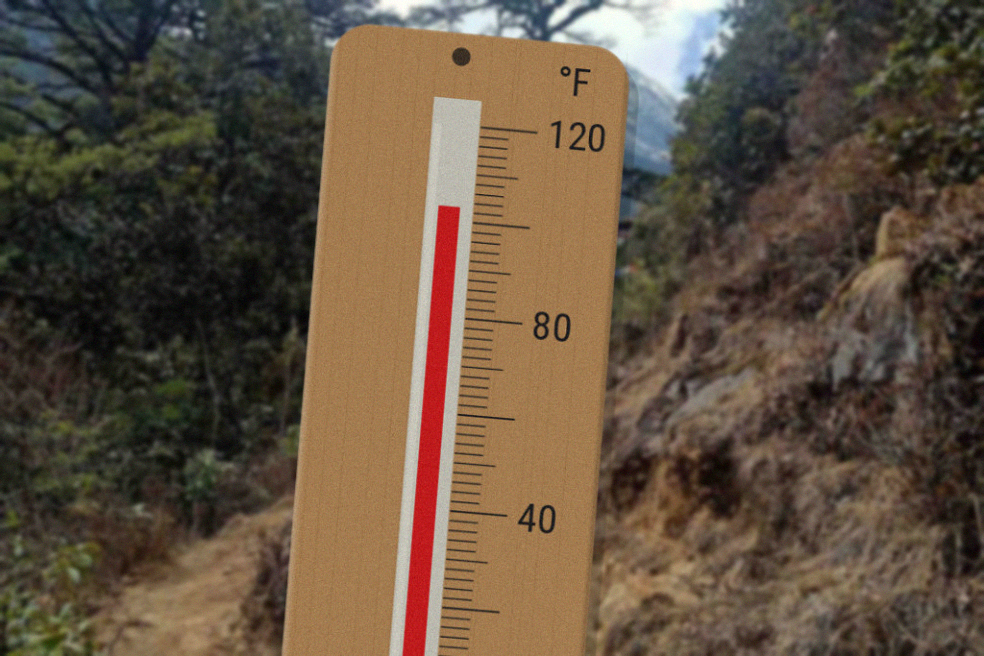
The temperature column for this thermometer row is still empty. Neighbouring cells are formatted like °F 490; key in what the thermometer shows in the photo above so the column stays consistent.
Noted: °F 103
